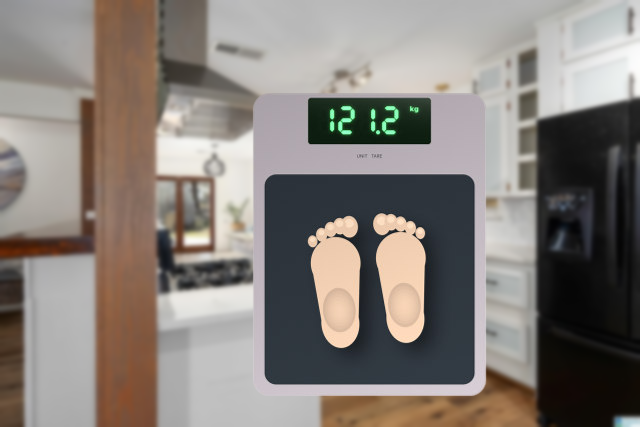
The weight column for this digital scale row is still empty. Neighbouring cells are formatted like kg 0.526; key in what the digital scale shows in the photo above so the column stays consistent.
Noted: kg 121.2
